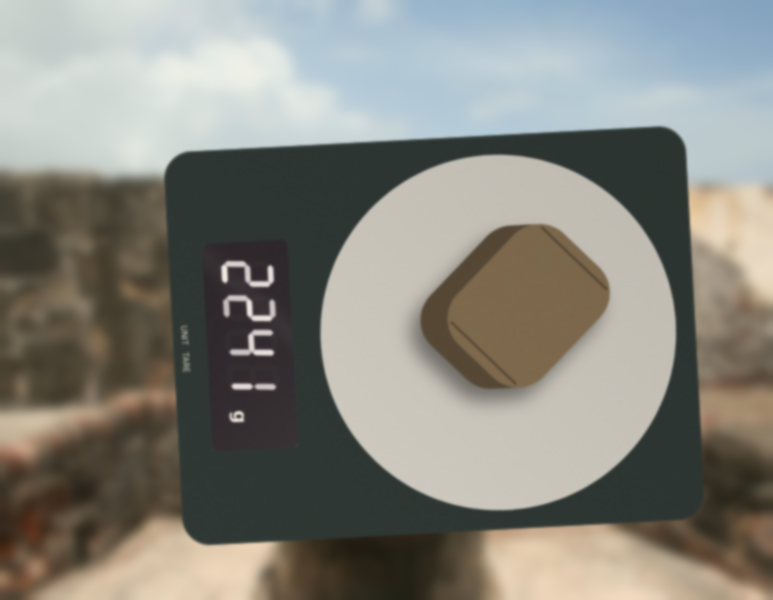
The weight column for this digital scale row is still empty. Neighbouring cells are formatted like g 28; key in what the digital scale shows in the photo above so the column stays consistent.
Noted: g 2241
